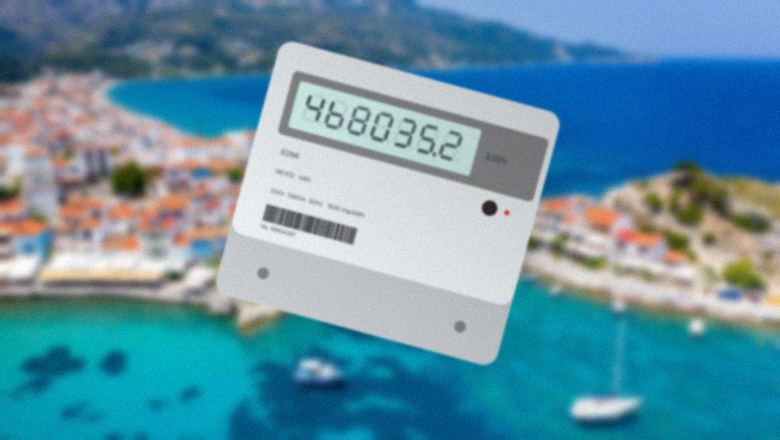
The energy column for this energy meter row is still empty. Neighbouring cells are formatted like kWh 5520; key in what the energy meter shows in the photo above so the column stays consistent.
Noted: kWh 468035.2
